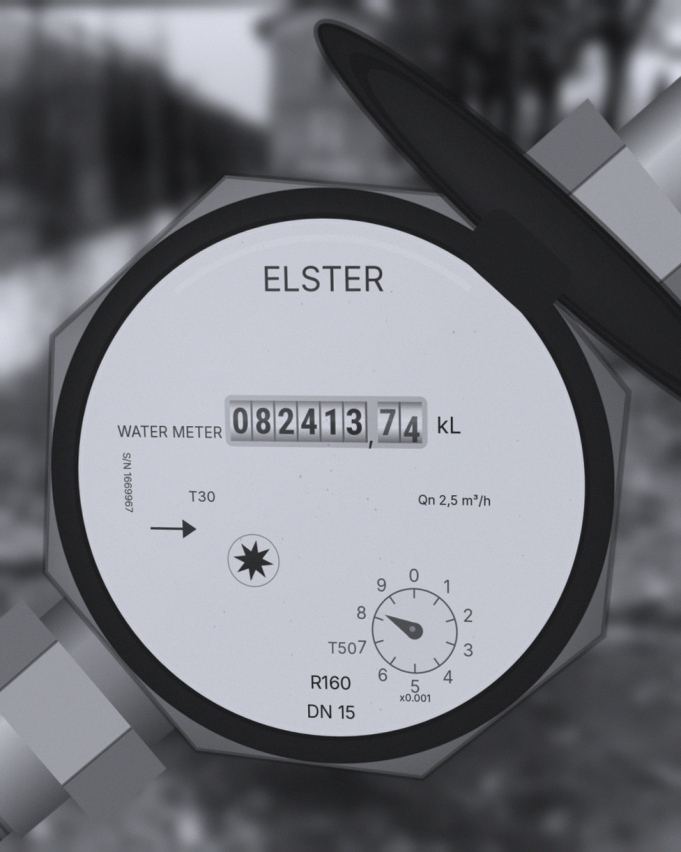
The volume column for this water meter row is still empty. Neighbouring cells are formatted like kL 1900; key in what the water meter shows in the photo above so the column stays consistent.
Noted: kL 82413.738
